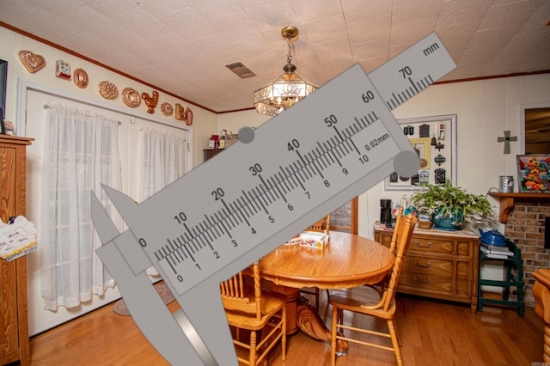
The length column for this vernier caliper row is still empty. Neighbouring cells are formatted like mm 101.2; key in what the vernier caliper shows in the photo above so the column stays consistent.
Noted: mm 2.5
